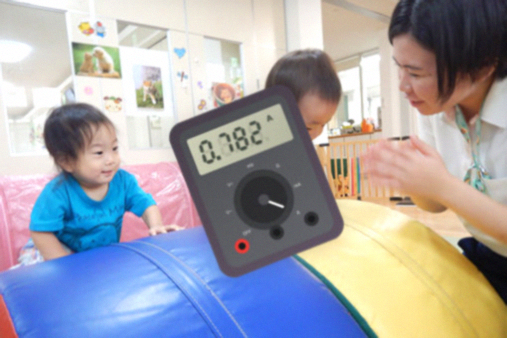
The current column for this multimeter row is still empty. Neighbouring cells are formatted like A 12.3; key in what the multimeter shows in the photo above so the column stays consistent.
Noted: A 0.782
